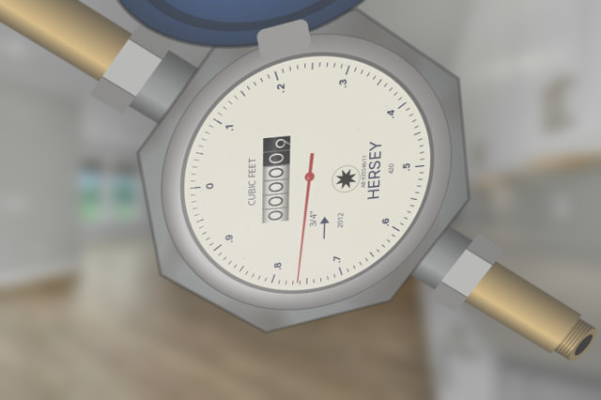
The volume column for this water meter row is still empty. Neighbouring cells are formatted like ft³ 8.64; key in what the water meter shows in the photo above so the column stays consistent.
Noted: ft³ 8.76
